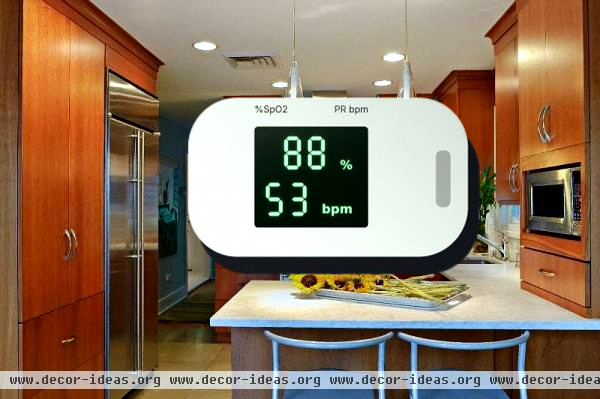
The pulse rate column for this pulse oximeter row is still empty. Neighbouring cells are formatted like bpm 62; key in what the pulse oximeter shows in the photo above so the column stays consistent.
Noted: bpm 53
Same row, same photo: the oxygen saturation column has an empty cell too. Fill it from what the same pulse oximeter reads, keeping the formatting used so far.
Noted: % 88
